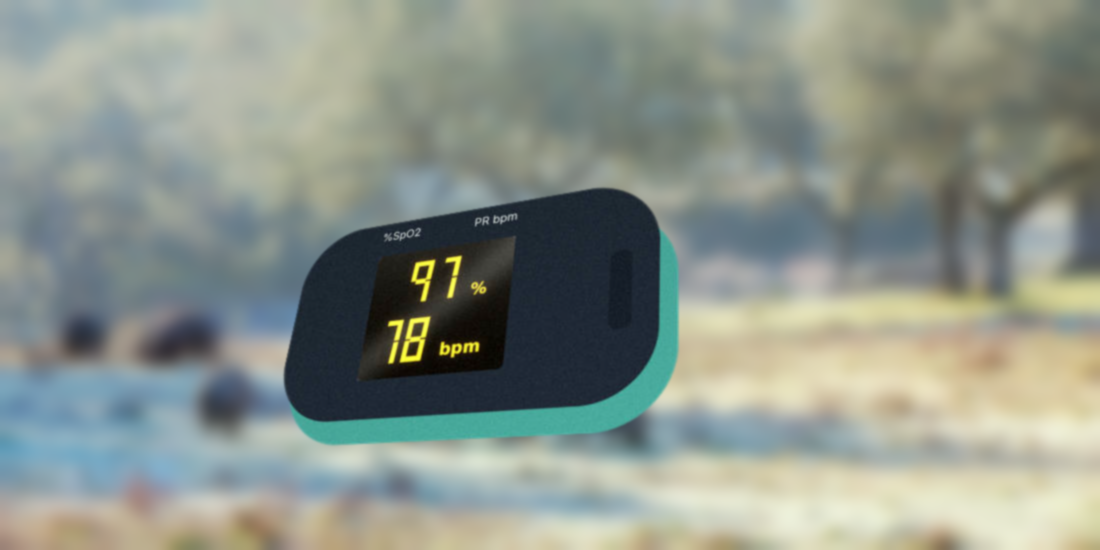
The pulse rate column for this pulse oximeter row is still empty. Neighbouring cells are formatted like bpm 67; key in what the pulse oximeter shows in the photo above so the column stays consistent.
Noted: bpm 78
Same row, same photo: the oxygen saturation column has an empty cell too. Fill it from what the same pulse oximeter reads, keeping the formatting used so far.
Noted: % 97
